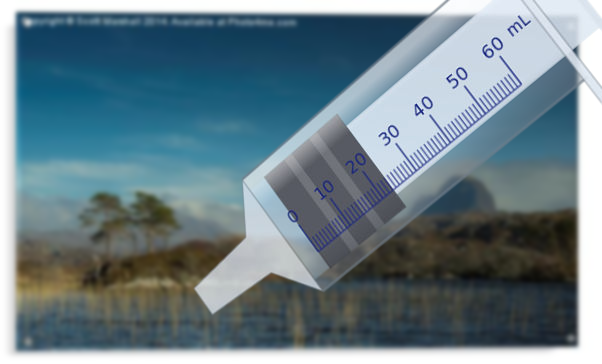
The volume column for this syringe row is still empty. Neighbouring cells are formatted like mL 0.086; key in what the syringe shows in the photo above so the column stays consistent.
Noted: mL 0
